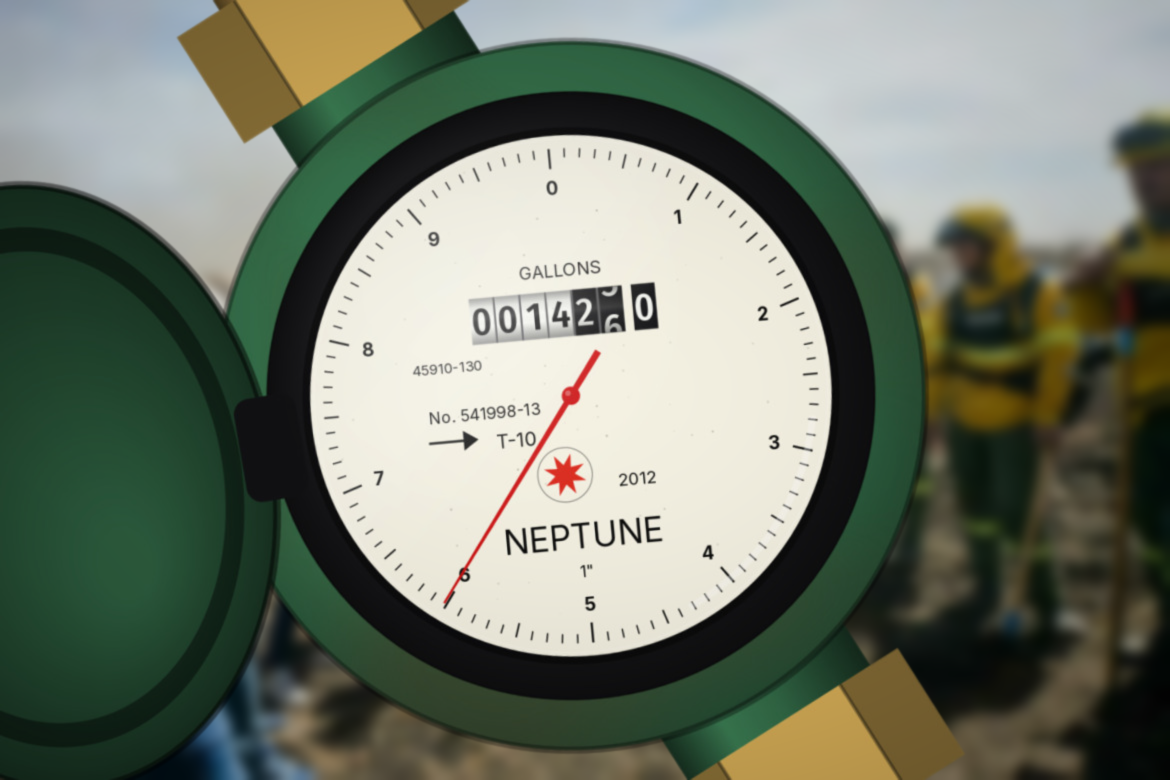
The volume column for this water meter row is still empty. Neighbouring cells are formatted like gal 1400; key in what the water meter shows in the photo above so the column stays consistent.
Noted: gal 14256.0
